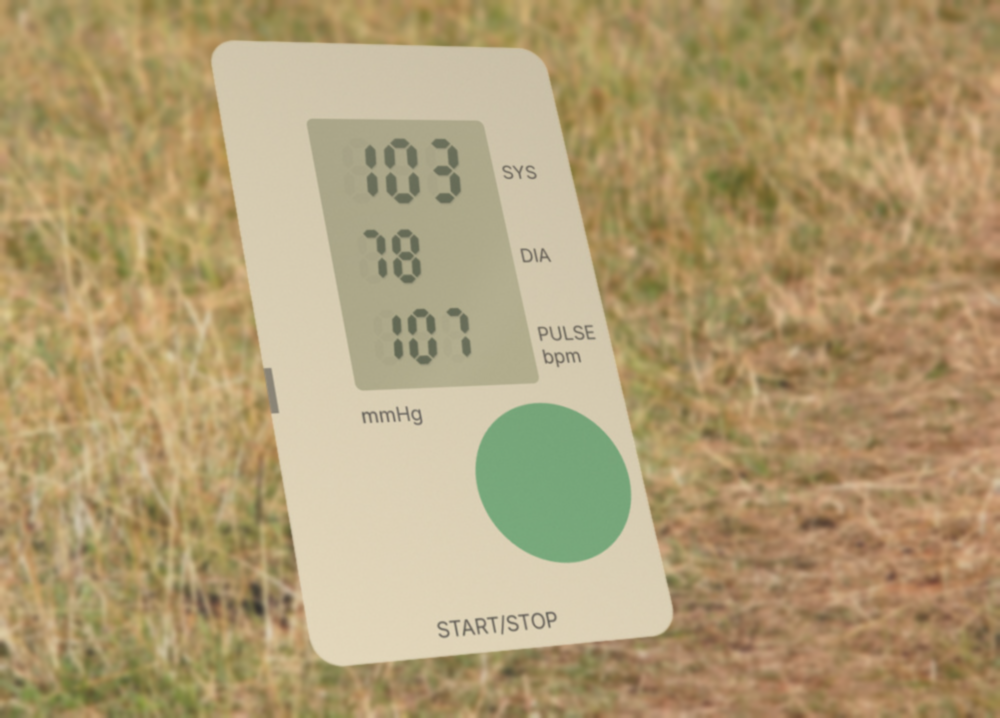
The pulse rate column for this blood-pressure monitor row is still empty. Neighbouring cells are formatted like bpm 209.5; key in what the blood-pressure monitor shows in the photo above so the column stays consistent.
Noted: bpm 107
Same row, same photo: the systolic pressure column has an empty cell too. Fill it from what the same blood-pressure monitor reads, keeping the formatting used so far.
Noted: mmHg 103
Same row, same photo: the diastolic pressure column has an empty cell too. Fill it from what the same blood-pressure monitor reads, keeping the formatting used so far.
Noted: mmHg 78
